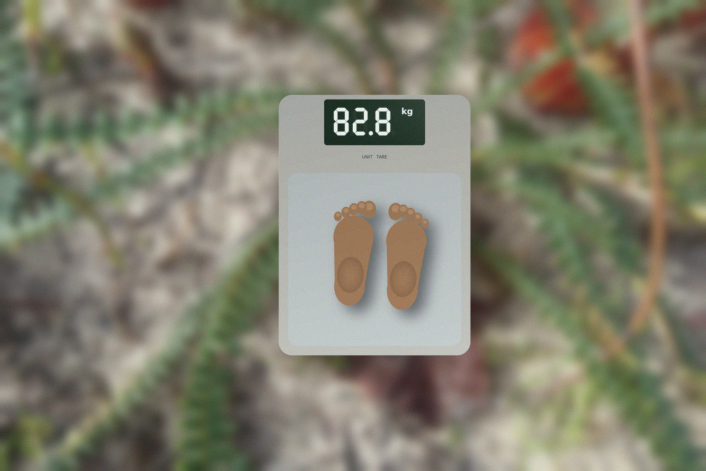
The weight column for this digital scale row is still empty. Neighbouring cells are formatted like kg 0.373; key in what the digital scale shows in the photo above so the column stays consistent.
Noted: kg 82.8
